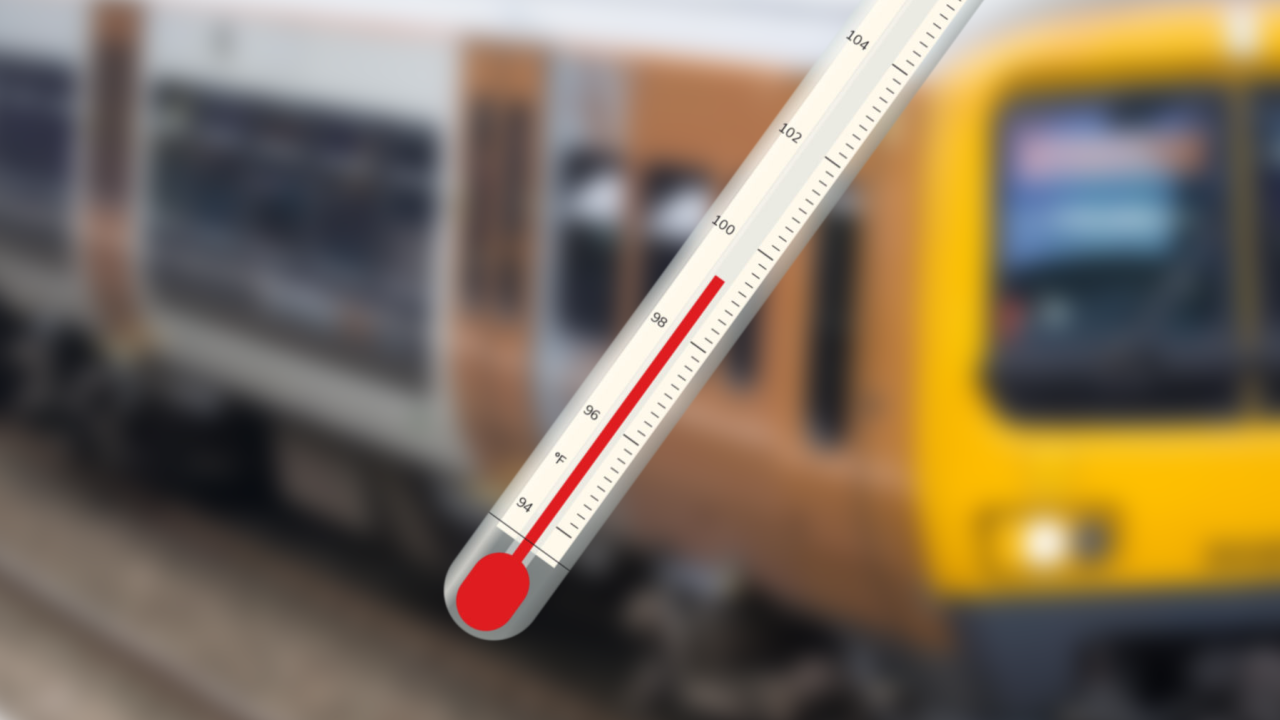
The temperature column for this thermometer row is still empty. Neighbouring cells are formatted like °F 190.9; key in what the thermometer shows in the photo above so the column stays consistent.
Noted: °F 99.2
